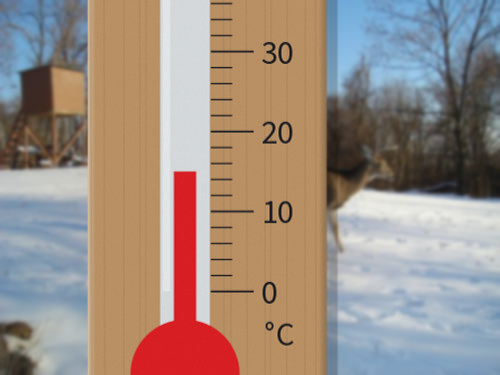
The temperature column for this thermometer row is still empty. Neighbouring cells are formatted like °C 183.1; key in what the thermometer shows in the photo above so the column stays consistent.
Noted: °C 15
